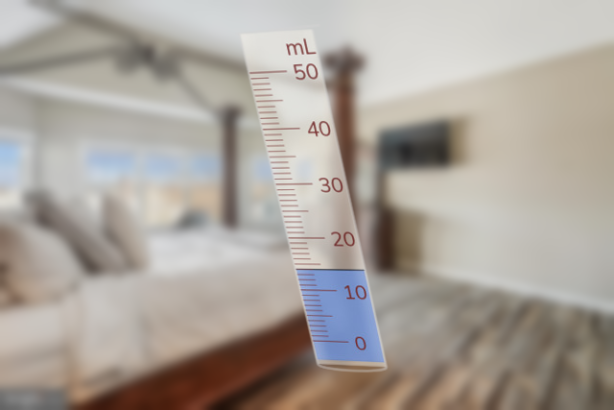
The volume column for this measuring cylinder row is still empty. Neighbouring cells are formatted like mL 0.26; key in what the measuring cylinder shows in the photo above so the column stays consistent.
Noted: mL 14
